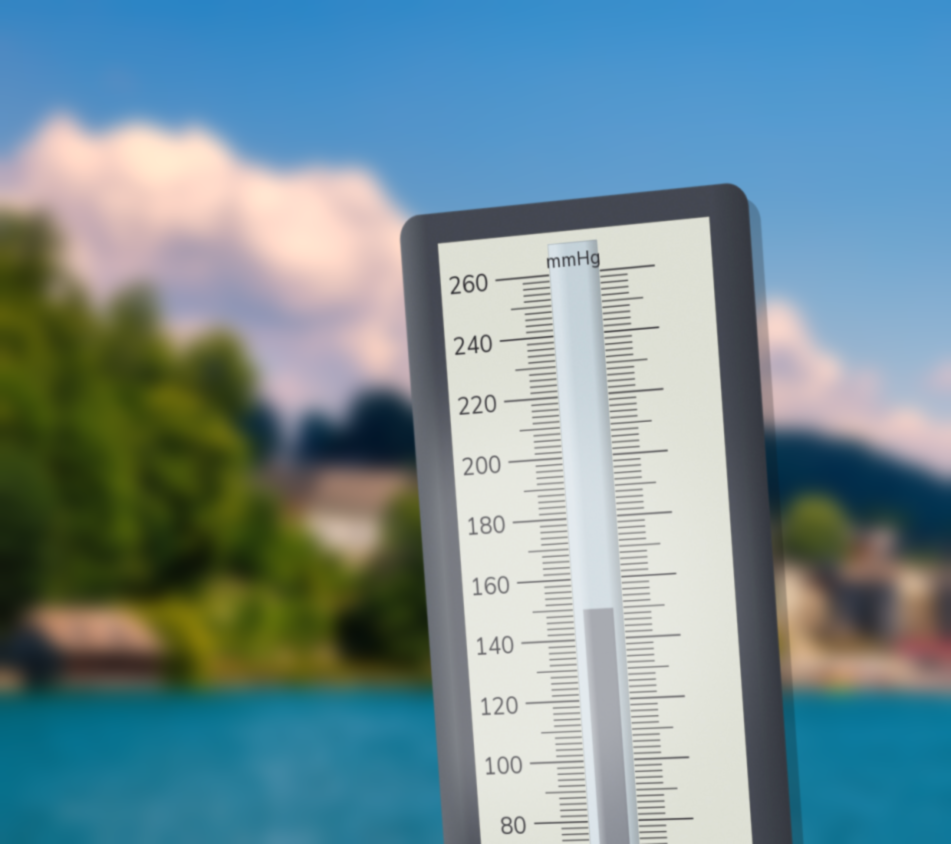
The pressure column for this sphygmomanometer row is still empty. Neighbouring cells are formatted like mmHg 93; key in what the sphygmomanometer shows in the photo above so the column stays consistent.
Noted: mmHg 150
